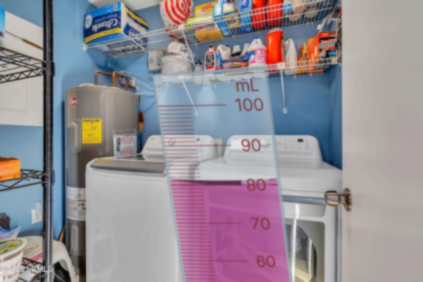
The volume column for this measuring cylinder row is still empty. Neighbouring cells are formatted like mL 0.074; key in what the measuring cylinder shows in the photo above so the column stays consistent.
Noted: mL 80
